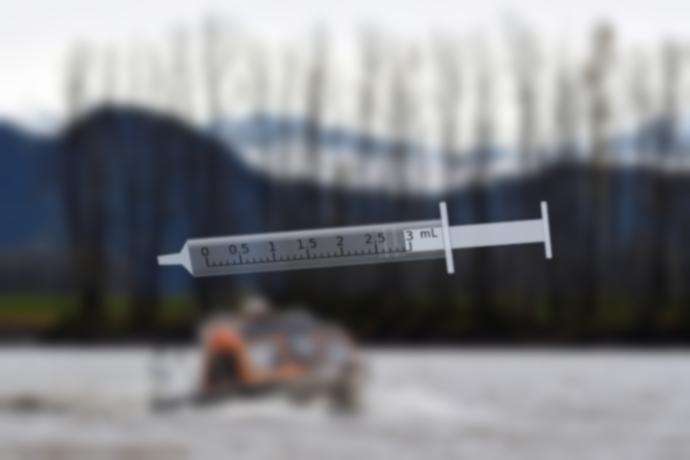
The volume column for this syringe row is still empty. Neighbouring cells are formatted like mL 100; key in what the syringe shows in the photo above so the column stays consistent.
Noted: mL 2.5
